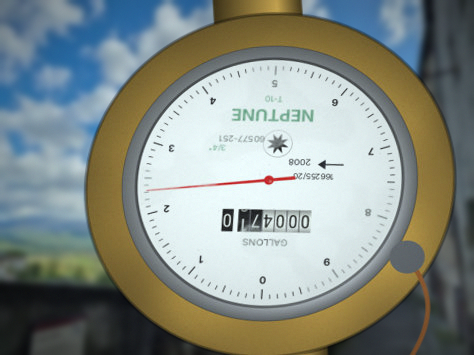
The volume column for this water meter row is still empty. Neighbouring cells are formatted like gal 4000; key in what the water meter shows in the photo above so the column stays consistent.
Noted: gal 4712.3
